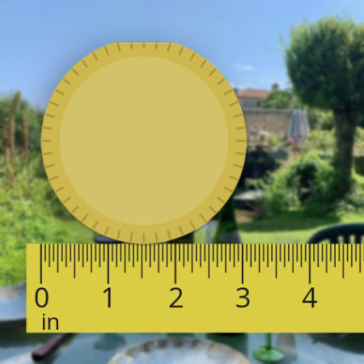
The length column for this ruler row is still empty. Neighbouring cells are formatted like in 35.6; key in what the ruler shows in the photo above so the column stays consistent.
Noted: in 3.0625
